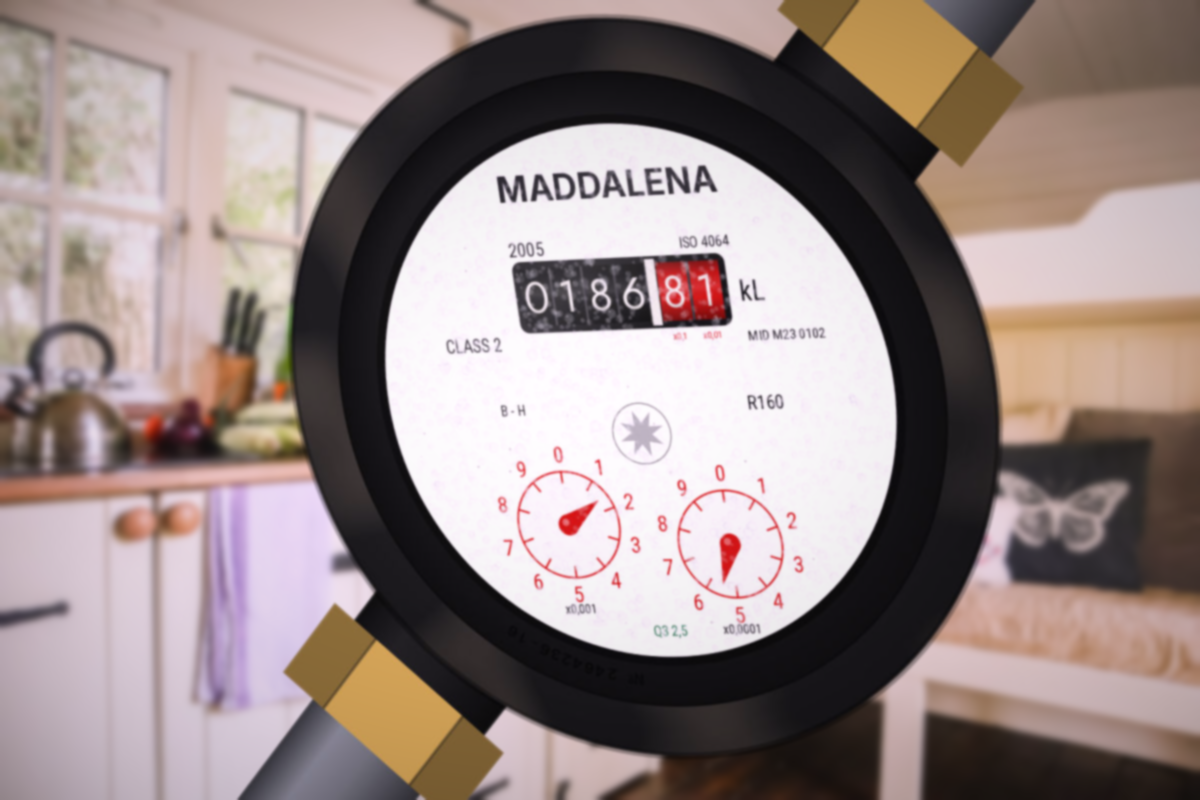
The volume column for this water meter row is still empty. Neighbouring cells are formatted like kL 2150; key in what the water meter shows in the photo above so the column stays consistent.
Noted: kL 186.8115
